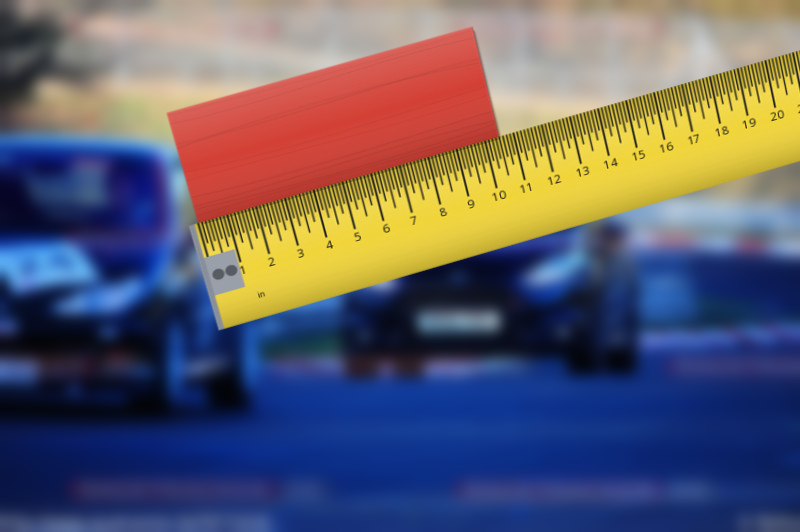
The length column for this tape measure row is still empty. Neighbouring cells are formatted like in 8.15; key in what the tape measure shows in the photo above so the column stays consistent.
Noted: in 10.5
